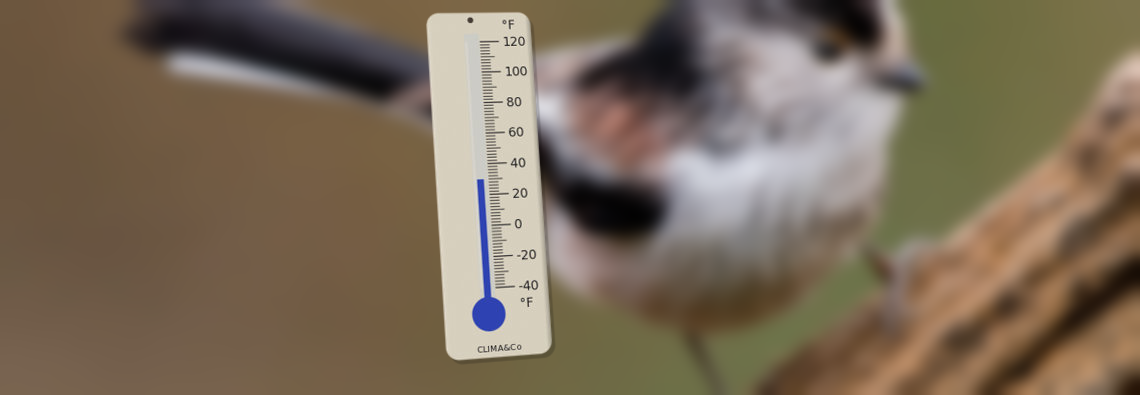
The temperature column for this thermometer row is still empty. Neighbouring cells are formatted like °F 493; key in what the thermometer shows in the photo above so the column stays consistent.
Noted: °F 30
